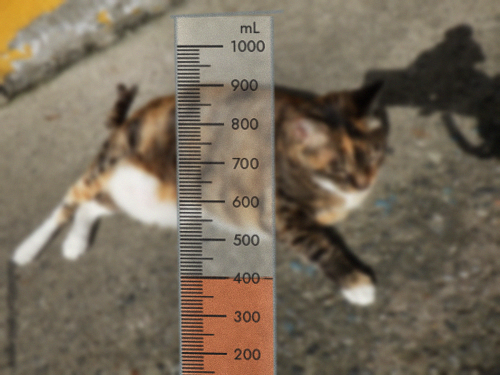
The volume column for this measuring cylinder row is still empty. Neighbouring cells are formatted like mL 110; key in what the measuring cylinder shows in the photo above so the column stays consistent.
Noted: mL 400
